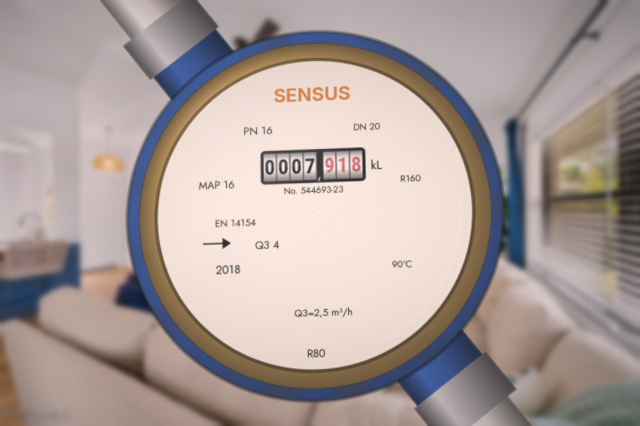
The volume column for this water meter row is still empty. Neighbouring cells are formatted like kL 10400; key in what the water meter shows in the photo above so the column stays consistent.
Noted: kL 7.918
